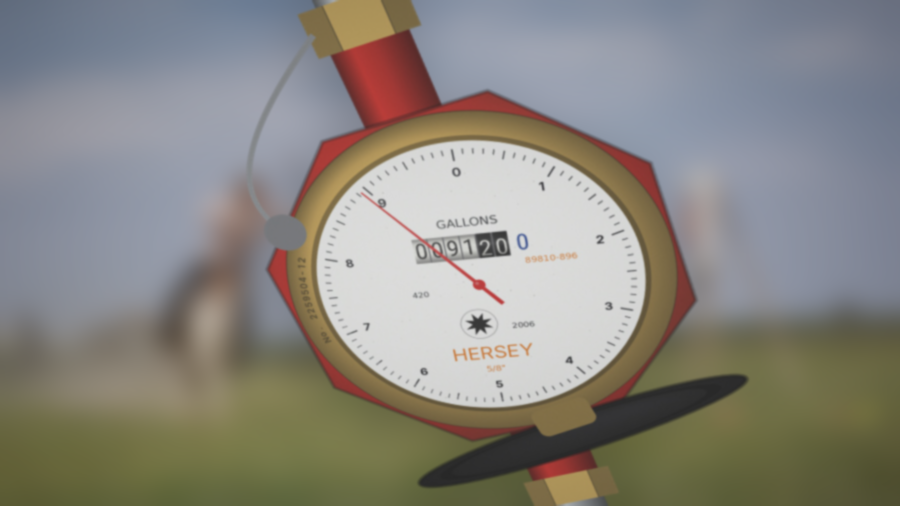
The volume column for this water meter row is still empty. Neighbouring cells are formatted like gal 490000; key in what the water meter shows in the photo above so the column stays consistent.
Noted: gal 91198.9
